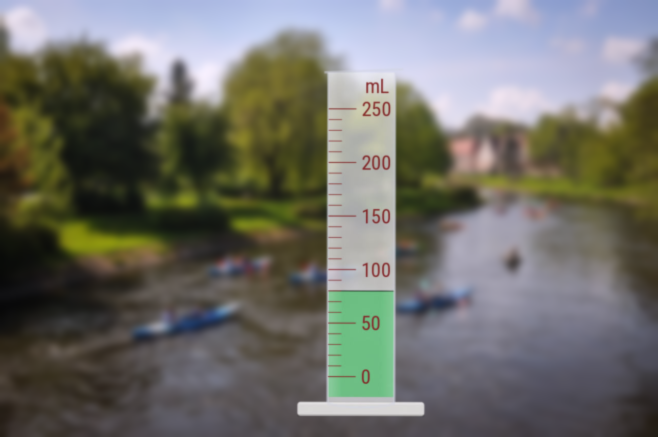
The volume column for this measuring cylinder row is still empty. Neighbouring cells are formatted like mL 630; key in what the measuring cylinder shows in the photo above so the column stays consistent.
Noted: mL 80
